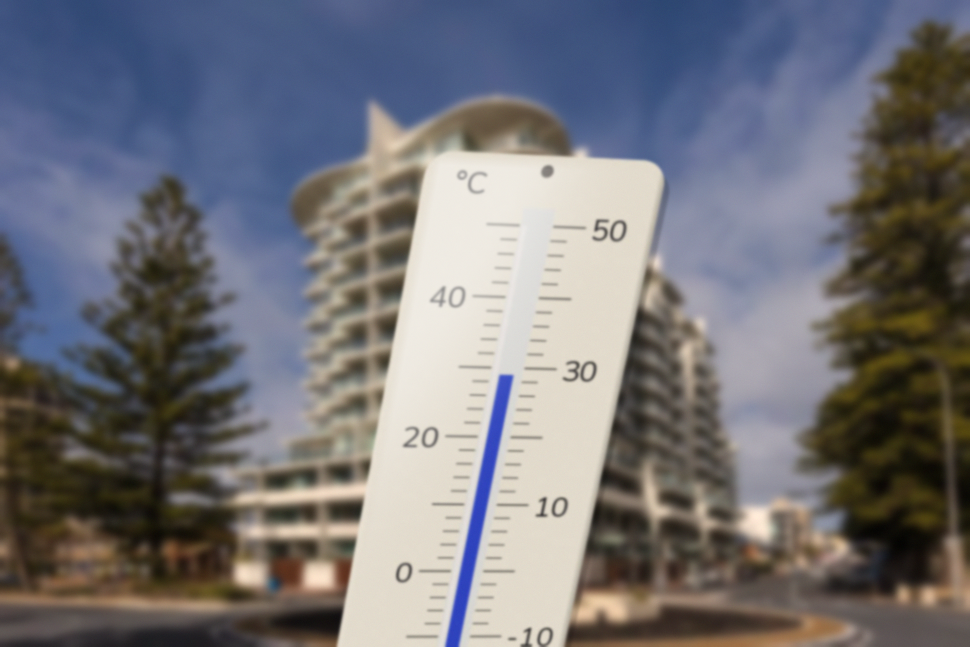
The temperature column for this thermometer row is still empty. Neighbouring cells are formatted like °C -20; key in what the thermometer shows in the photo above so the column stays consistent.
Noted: °C 29
